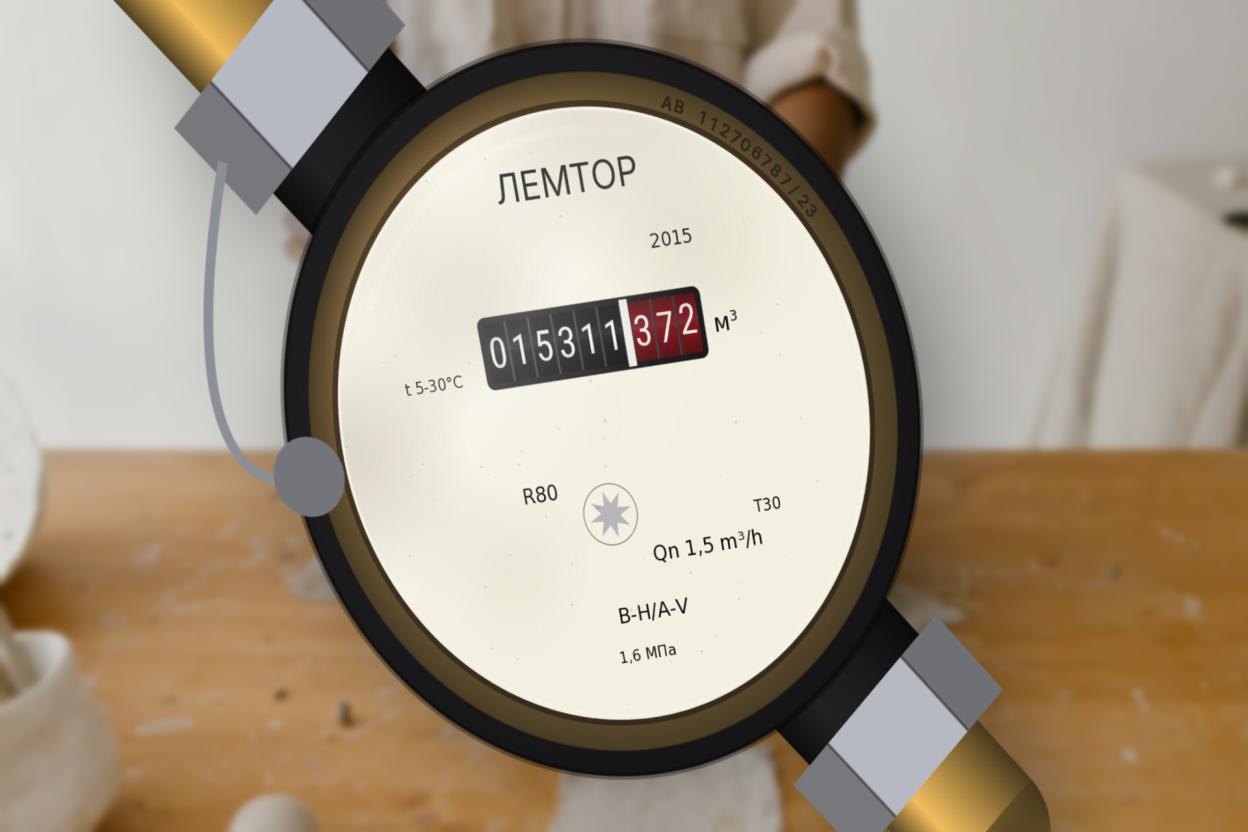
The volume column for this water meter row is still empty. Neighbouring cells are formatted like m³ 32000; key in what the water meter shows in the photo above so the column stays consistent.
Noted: m³ 15311.372
